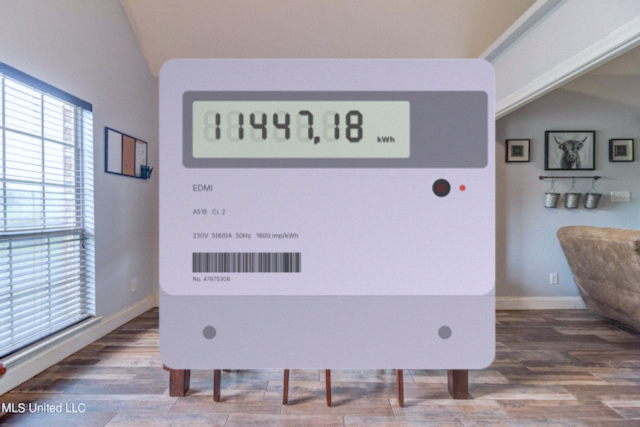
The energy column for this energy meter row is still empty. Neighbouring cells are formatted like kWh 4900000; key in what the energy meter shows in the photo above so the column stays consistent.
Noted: kWh 11447.18
